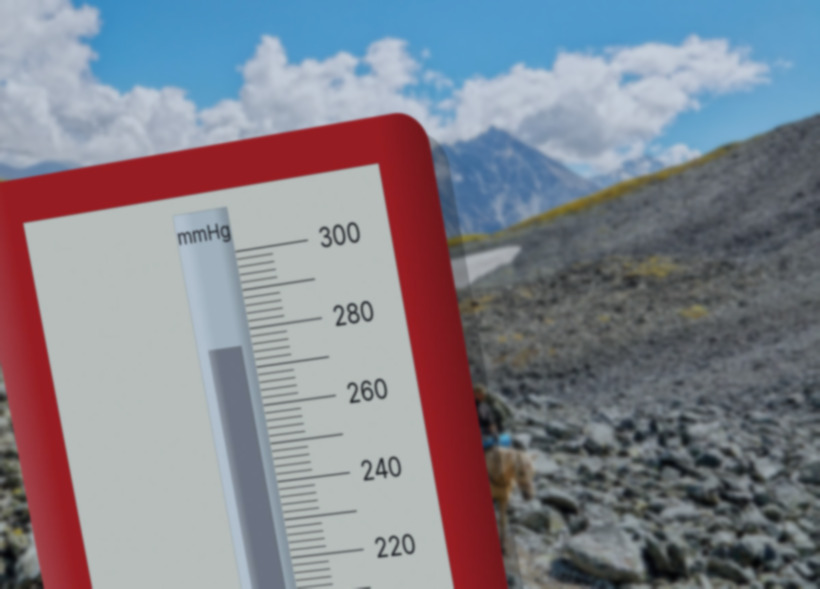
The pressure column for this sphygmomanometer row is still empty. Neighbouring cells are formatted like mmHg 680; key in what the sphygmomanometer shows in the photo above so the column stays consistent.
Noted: mmHg 276
